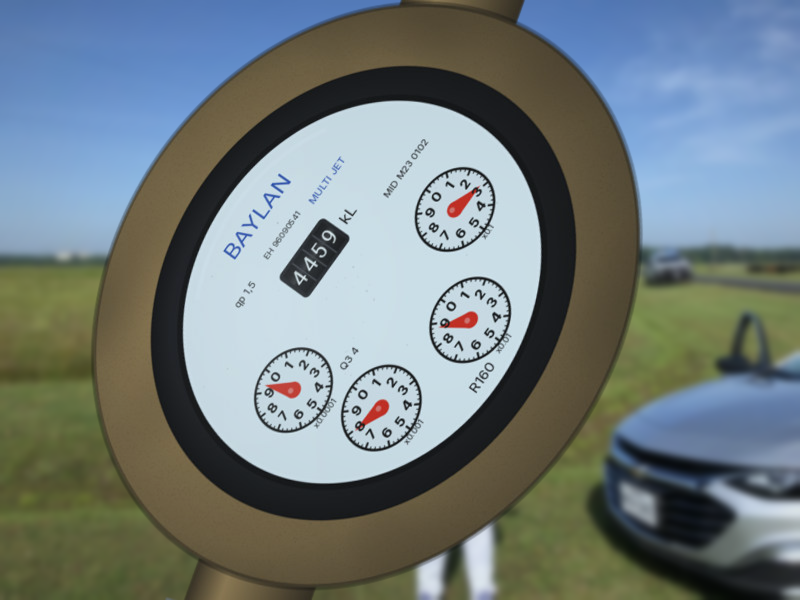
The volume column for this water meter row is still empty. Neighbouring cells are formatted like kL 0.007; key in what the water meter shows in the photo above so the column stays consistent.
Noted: kL 4459.2879
